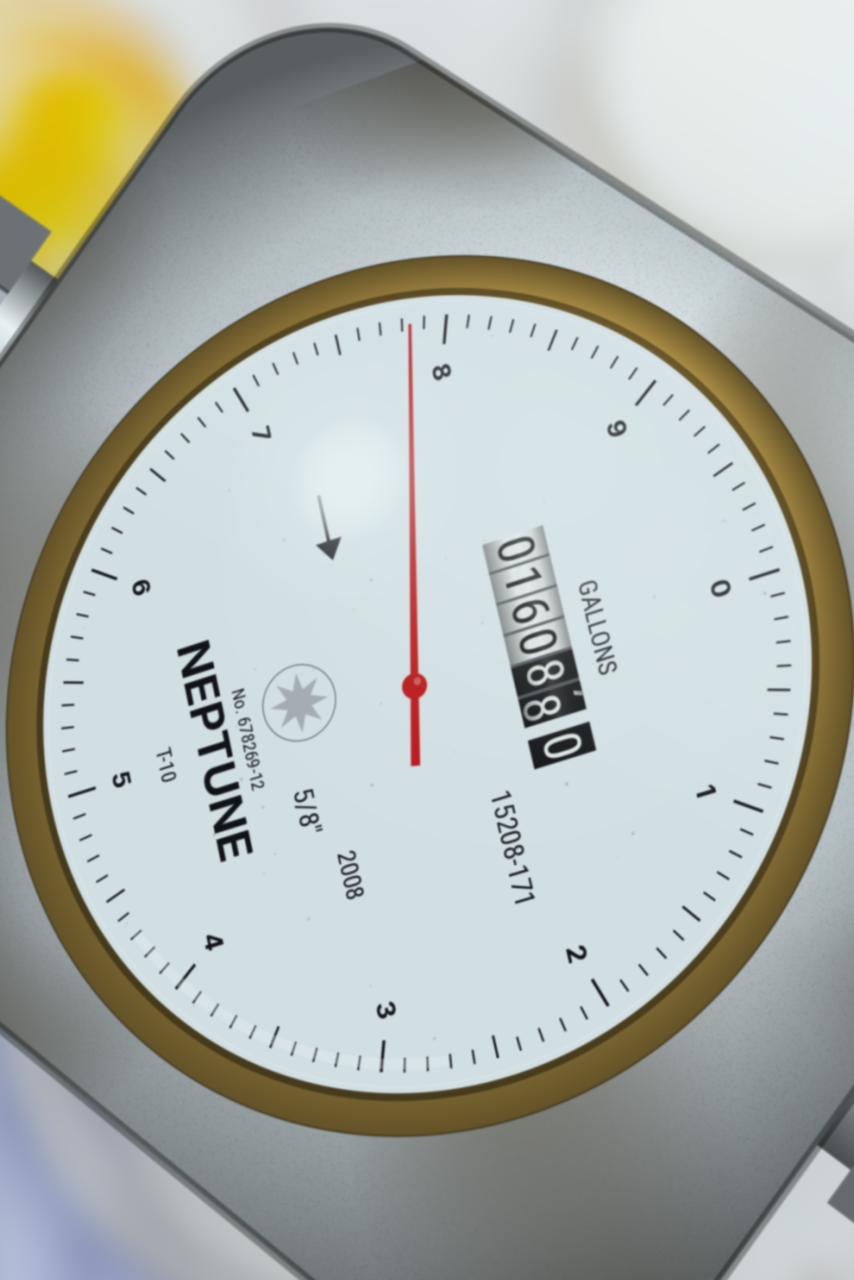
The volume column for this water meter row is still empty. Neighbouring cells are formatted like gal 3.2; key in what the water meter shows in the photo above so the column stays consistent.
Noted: gal 160877.8
